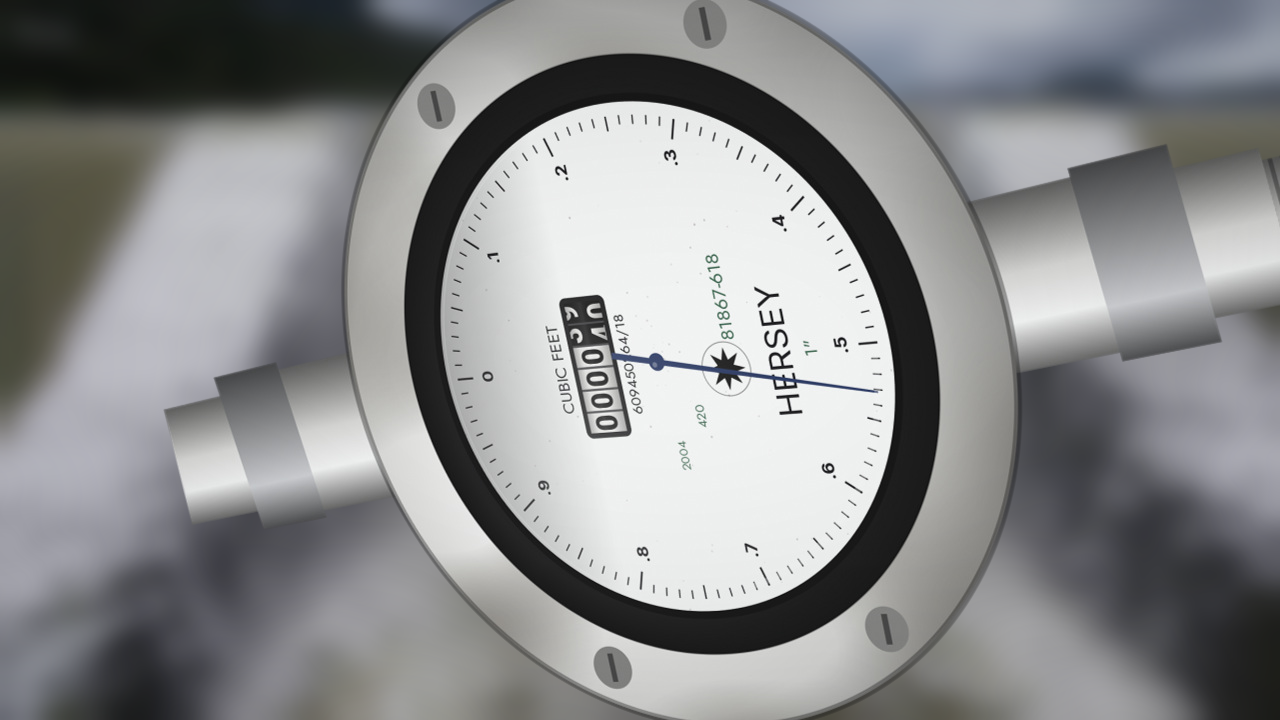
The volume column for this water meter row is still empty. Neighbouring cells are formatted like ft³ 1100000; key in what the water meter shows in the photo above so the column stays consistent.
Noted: ft³ 39.53
